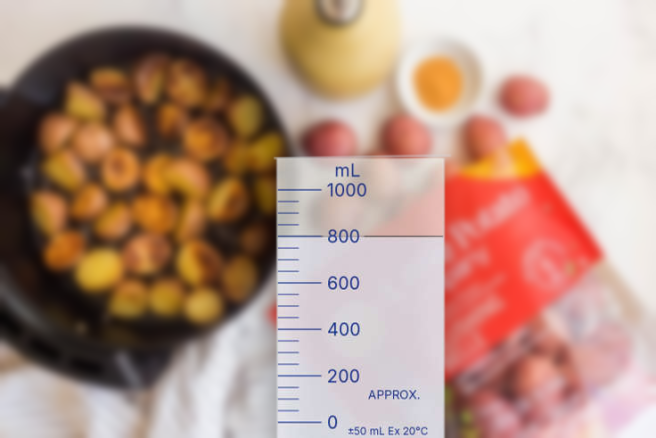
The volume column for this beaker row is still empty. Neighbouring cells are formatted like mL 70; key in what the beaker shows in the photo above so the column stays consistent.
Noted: mL 800
